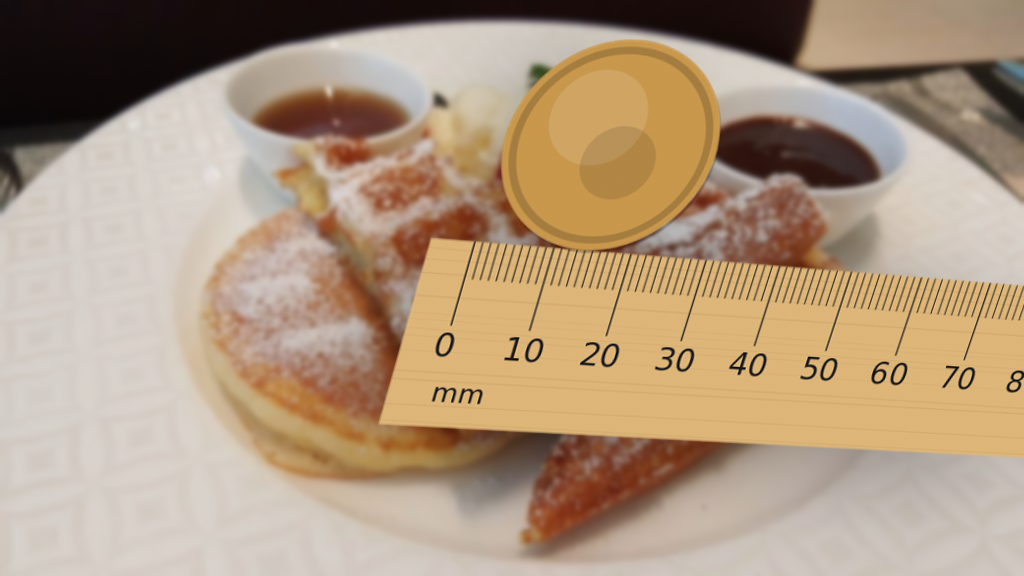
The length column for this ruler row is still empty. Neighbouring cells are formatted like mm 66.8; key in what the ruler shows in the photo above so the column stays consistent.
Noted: mm 27
